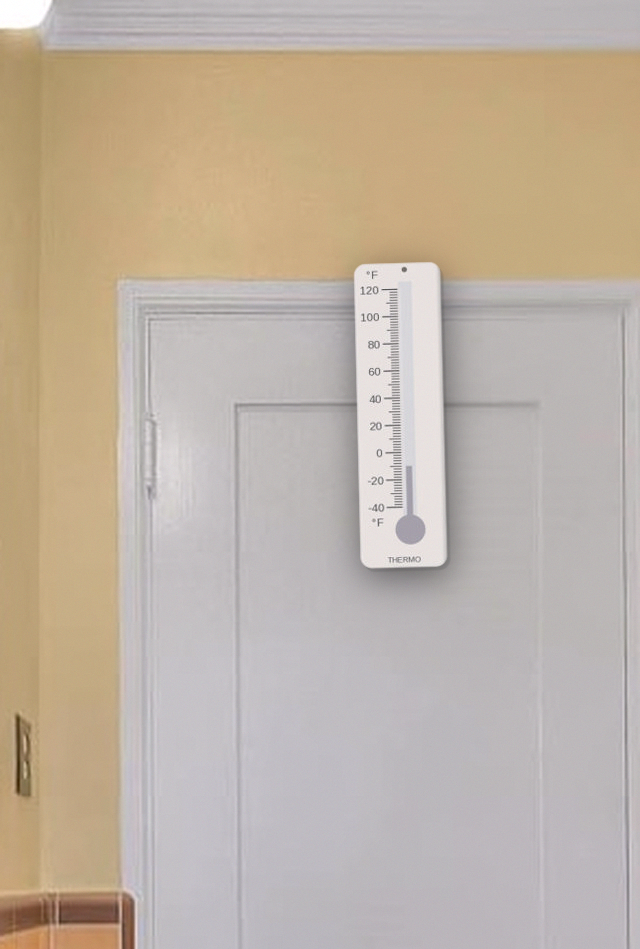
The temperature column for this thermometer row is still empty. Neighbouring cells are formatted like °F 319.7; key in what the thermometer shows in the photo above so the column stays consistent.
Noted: °F -10
